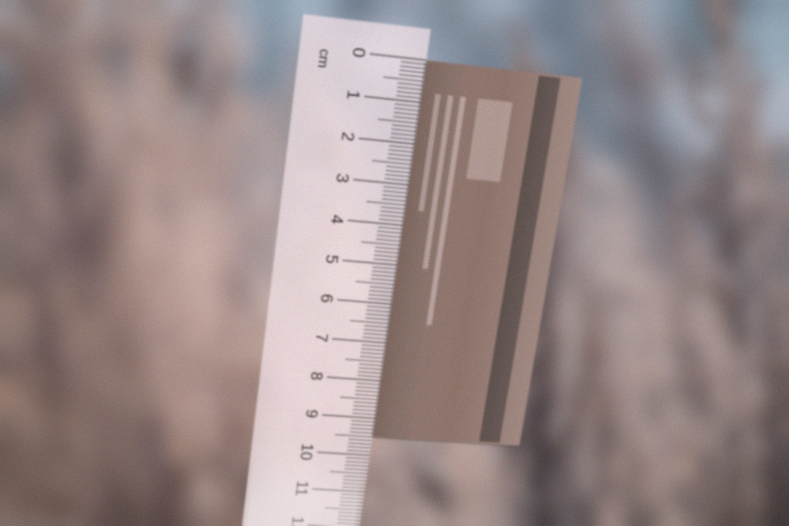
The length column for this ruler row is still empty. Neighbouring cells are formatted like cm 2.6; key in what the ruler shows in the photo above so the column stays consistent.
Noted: cm 9.5
